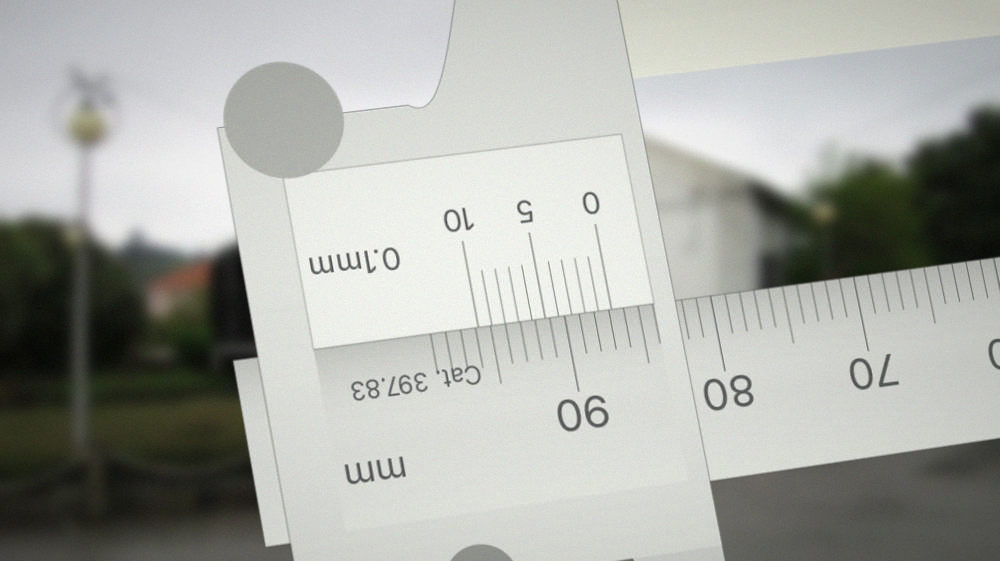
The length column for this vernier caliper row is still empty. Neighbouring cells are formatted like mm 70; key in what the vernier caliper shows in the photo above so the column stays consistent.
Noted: mm 86.8
